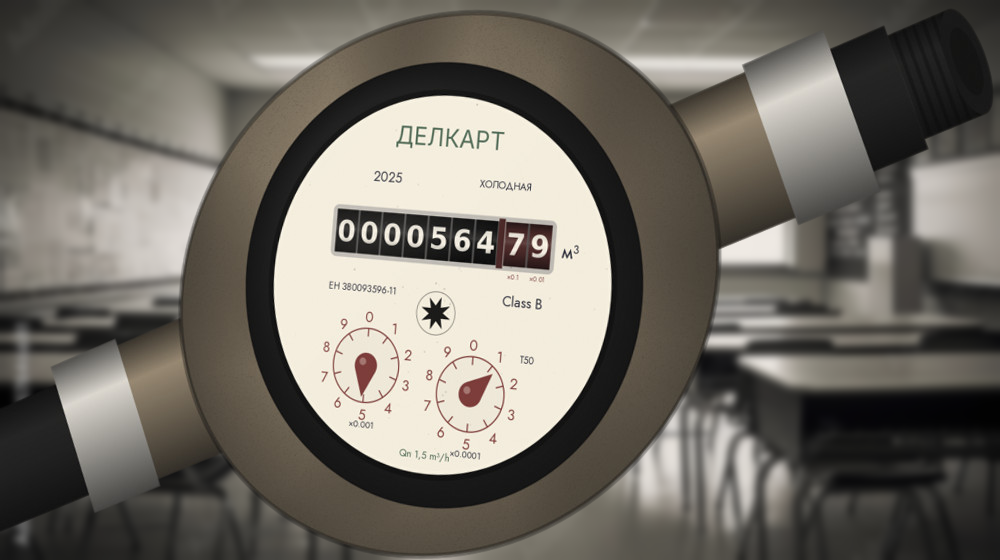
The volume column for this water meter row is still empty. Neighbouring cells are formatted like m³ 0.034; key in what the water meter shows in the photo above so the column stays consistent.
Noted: m³ 564.7951
